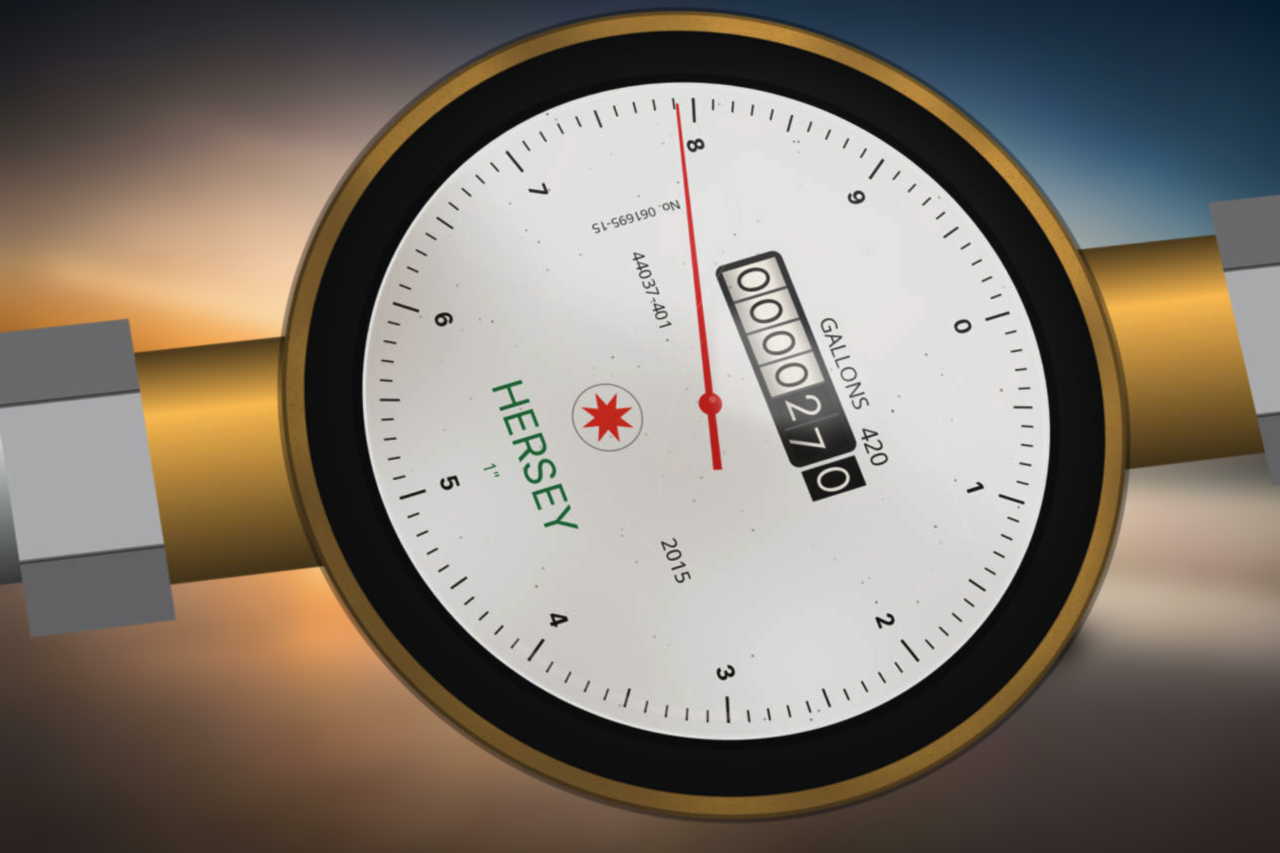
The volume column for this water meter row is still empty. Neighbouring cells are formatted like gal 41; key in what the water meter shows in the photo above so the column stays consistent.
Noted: gal 267.9
